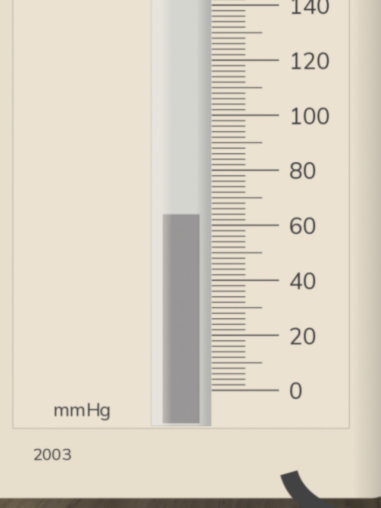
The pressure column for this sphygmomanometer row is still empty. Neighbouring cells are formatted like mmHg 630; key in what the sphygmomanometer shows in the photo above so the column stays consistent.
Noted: mmHg 64
